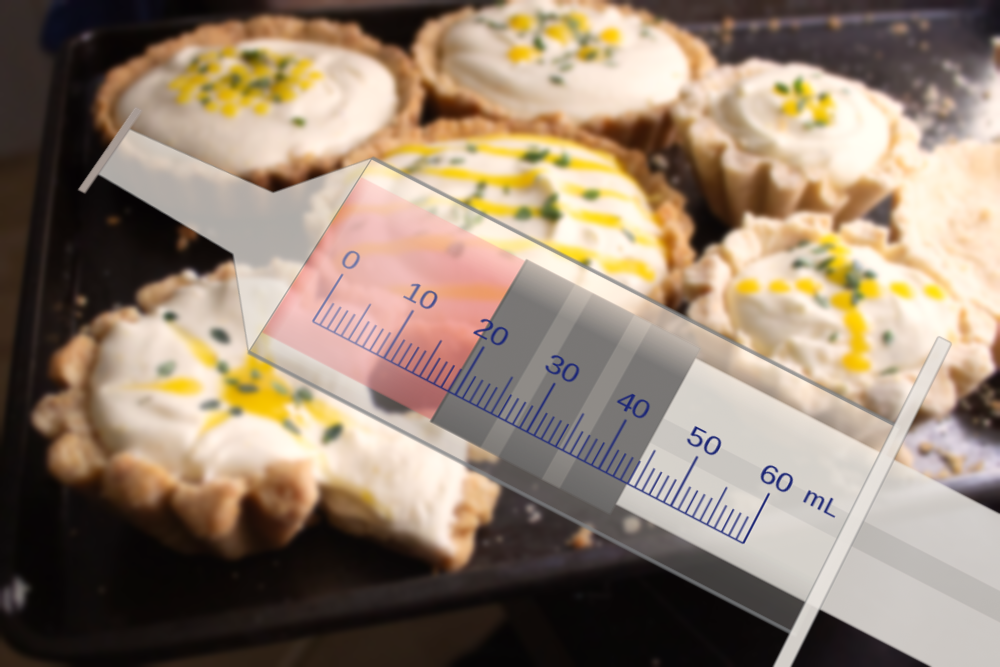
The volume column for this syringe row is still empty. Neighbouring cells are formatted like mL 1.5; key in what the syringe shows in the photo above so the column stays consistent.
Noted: mL 19
